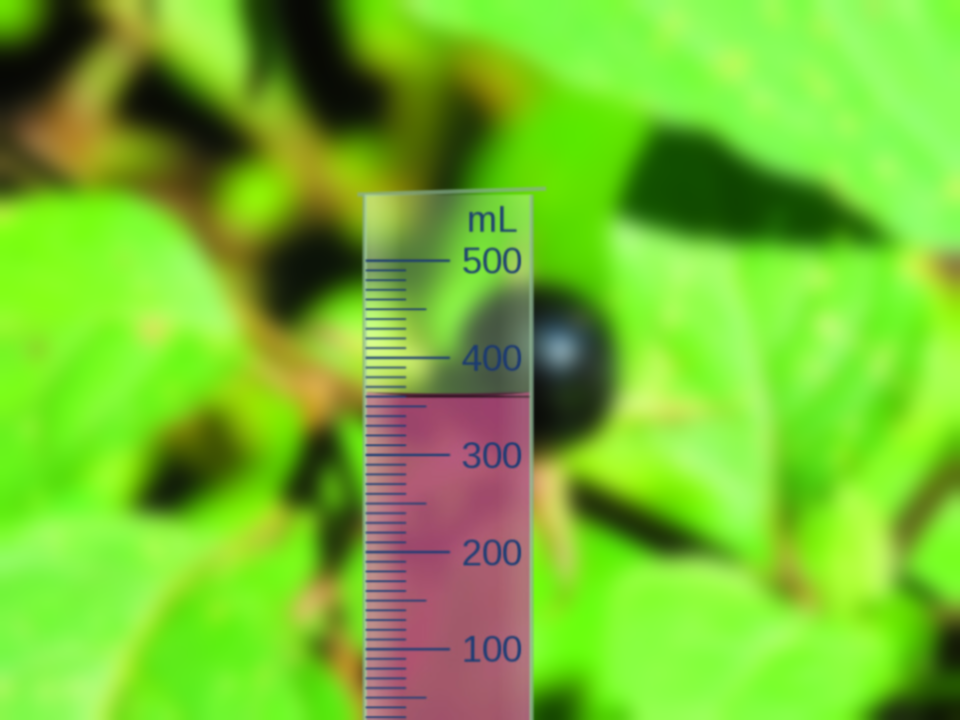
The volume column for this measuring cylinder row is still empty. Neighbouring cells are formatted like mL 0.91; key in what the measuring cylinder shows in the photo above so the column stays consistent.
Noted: mL 360
